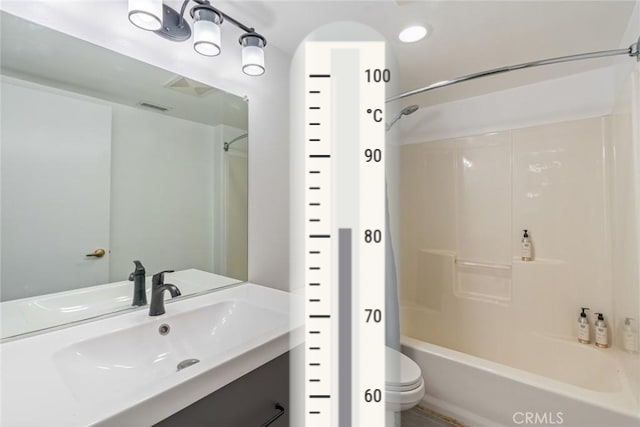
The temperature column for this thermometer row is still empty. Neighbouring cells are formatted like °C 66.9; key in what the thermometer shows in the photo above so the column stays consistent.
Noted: °C 81
